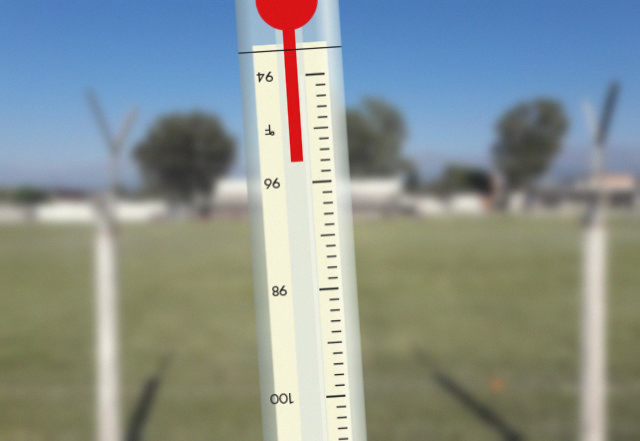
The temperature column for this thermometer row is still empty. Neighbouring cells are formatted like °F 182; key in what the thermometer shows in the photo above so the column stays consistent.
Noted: °F 95.6
